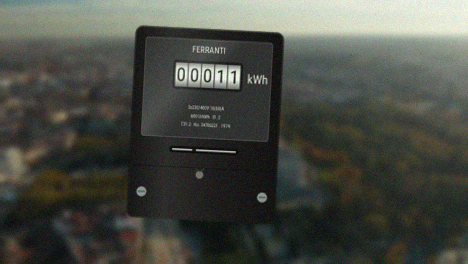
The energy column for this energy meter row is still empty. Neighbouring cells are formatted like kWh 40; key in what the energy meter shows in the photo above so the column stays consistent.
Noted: kWh 11
